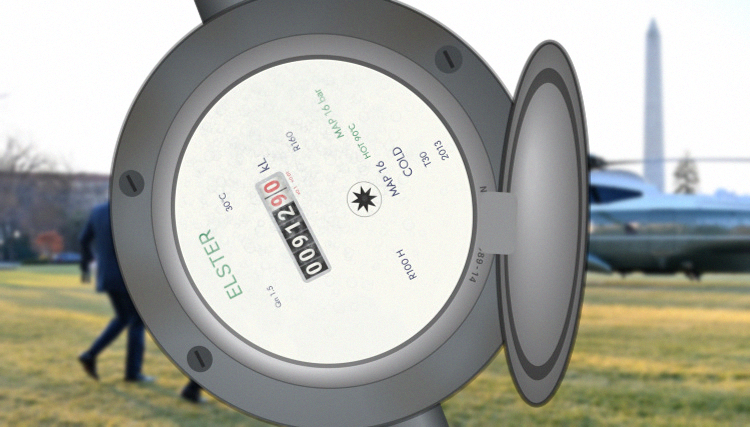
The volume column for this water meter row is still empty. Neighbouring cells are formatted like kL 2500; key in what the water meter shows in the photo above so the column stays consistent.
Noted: kL 912.90
